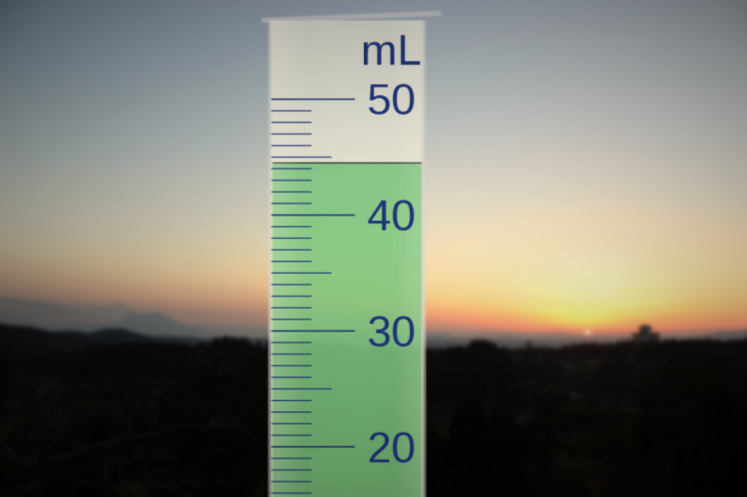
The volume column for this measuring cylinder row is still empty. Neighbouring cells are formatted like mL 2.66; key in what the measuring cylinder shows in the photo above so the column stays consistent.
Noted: mL 44.5
